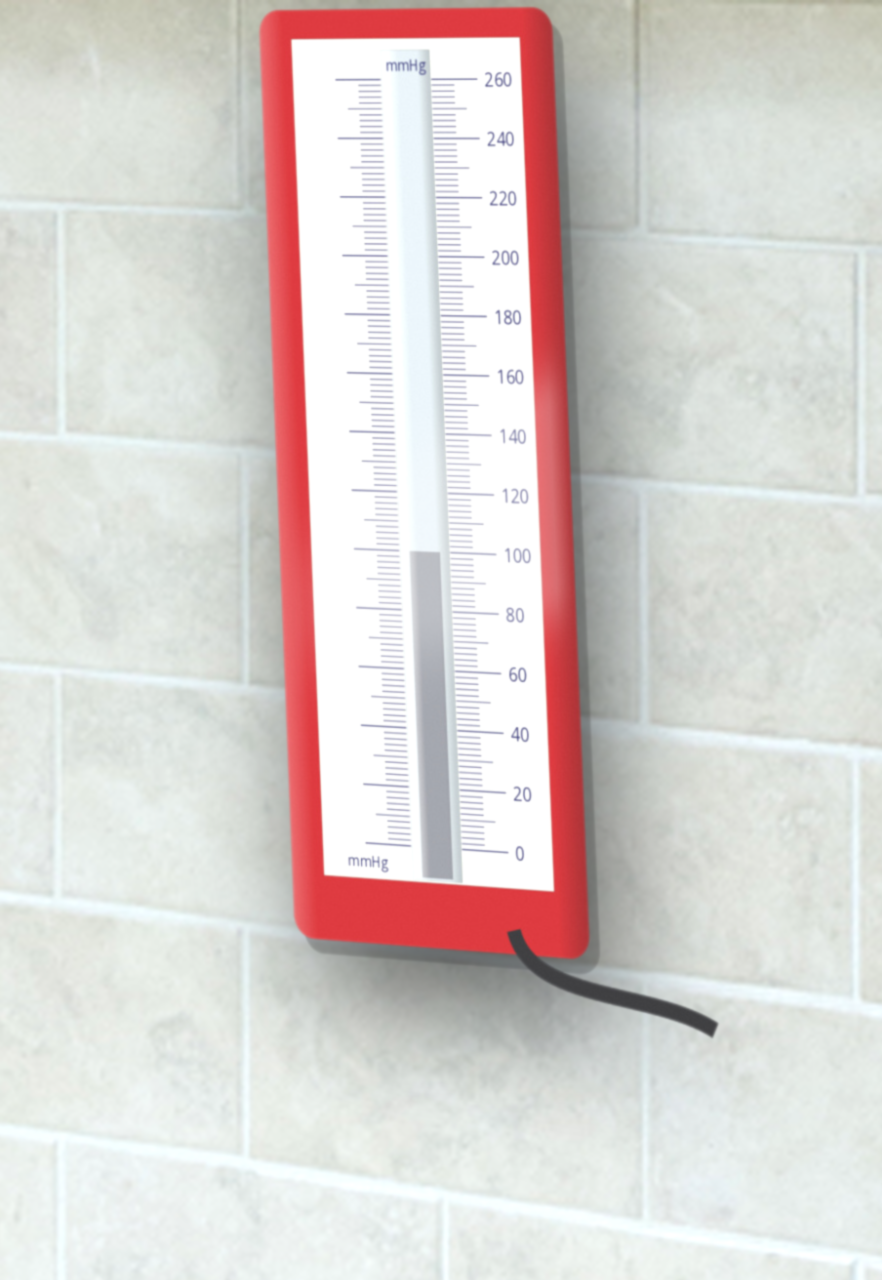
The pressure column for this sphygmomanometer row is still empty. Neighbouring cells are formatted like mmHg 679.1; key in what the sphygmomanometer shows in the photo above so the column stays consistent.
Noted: mmHg 100
